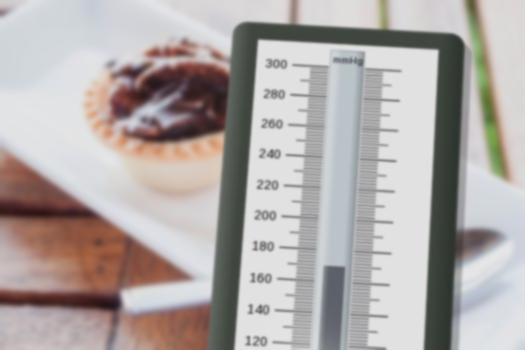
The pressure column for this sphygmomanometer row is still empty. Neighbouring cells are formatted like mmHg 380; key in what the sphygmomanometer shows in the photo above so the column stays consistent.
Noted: mmHg 170
